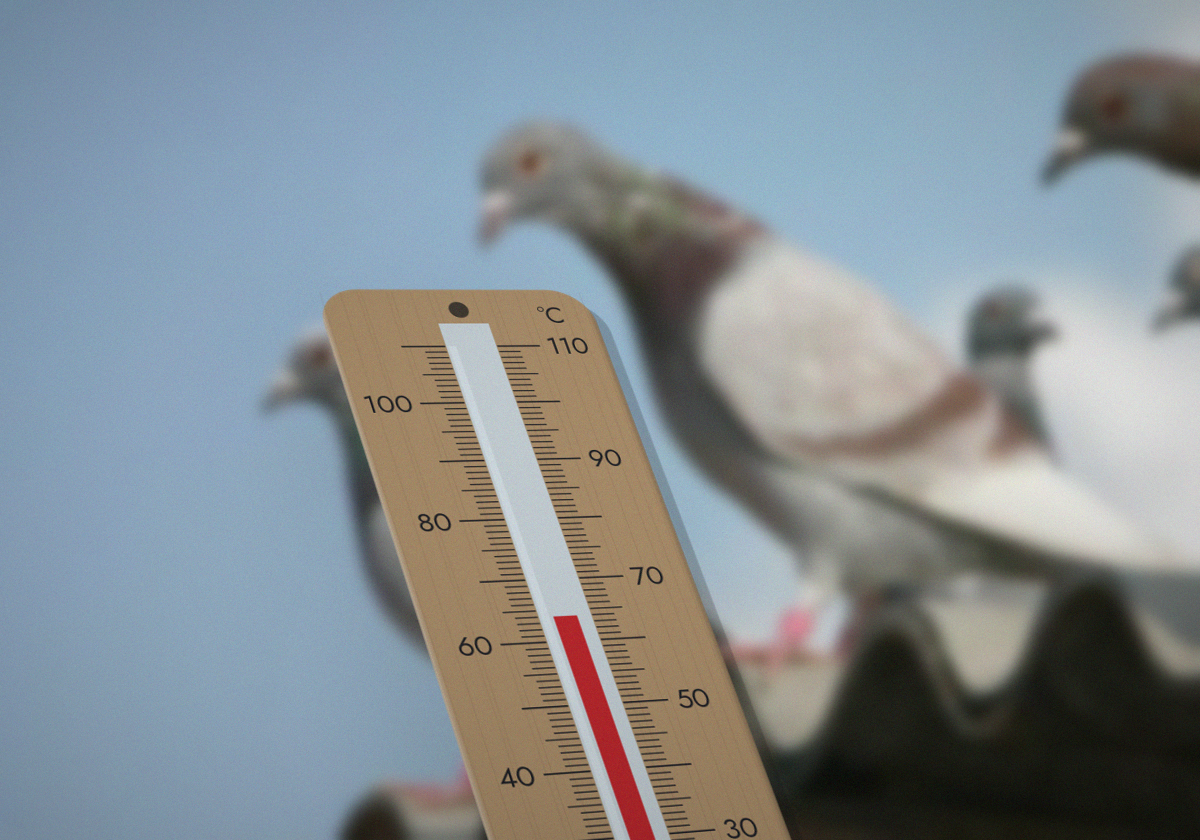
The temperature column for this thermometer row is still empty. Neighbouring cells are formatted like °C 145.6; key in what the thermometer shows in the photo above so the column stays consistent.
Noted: °C 64
